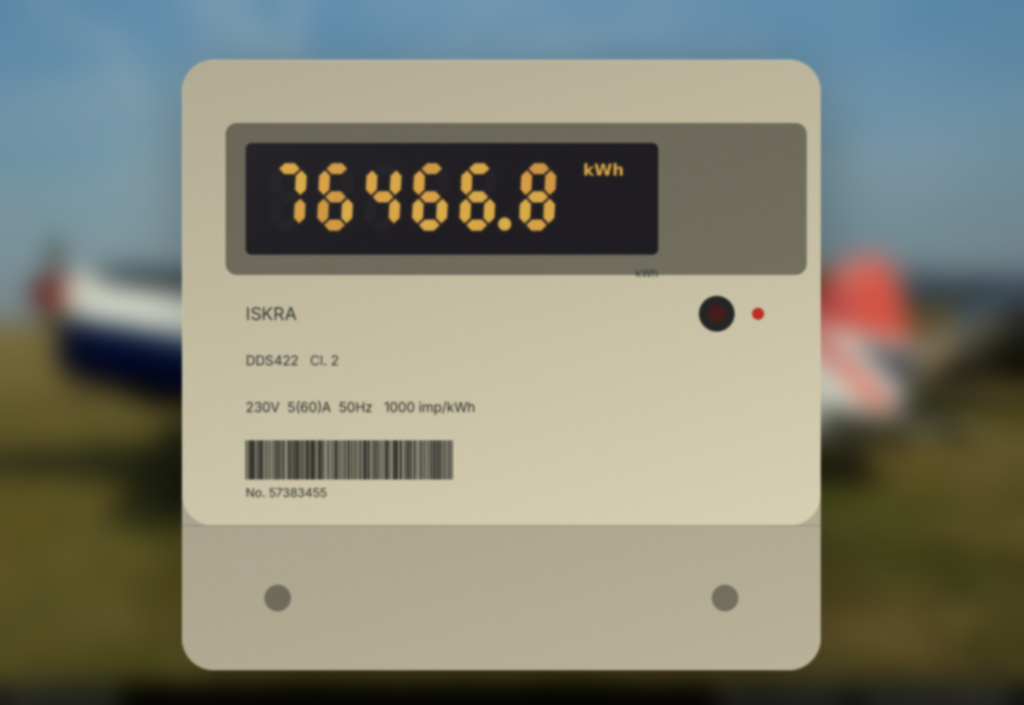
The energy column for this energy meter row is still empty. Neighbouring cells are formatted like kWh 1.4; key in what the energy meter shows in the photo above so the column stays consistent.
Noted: kWh 76466.8
